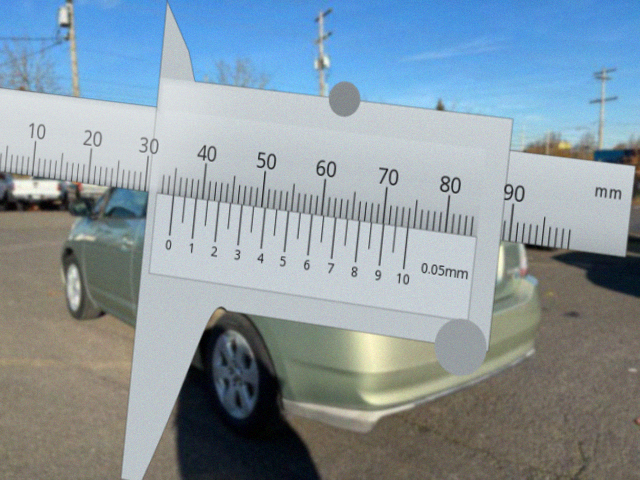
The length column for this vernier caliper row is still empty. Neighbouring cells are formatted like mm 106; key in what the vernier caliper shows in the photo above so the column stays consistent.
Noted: mm 35.0
